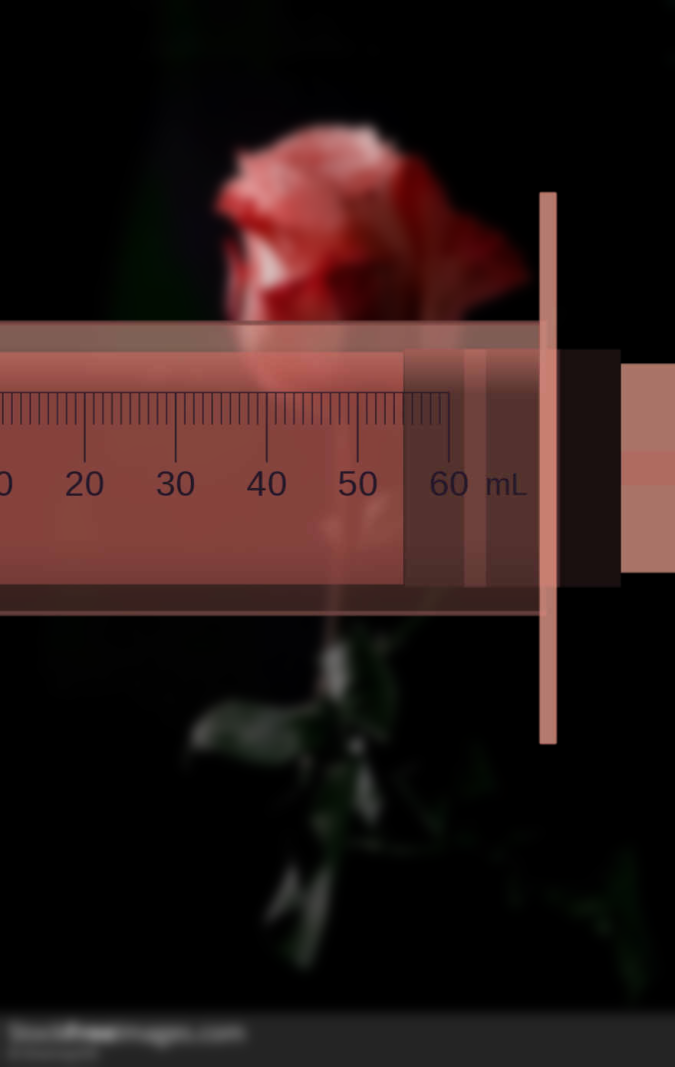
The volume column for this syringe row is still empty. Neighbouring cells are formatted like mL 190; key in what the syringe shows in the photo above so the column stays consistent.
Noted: mL 55
